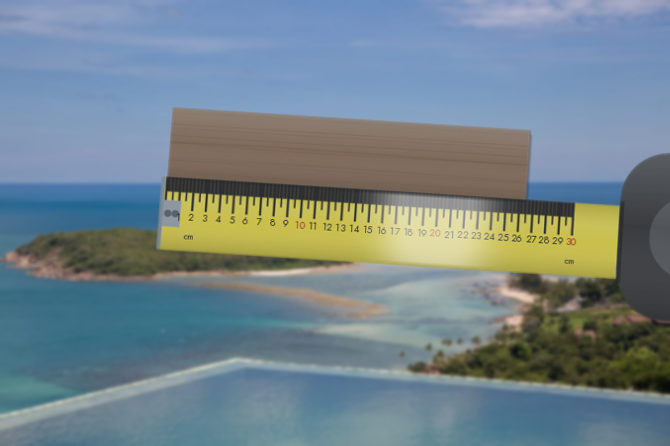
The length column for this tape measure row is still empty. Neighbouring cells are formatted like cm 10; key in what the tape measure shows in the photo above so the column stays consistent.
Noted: cm 26.5
